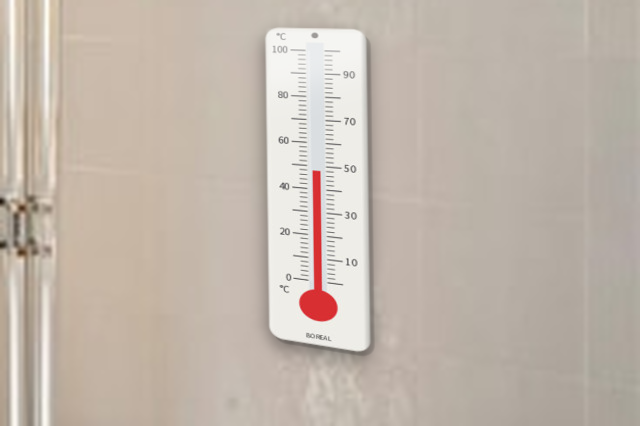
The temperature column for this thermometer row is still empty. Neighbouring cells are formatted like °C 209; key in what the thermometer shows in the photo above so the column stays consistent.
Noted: °C 48
